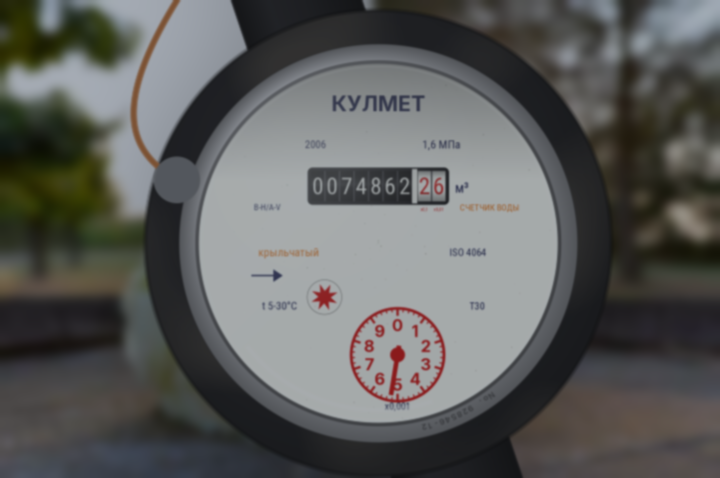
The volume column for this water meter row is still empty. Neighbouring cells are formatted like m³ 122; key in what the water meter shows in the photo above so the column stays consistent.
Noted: m³ 74862.265
